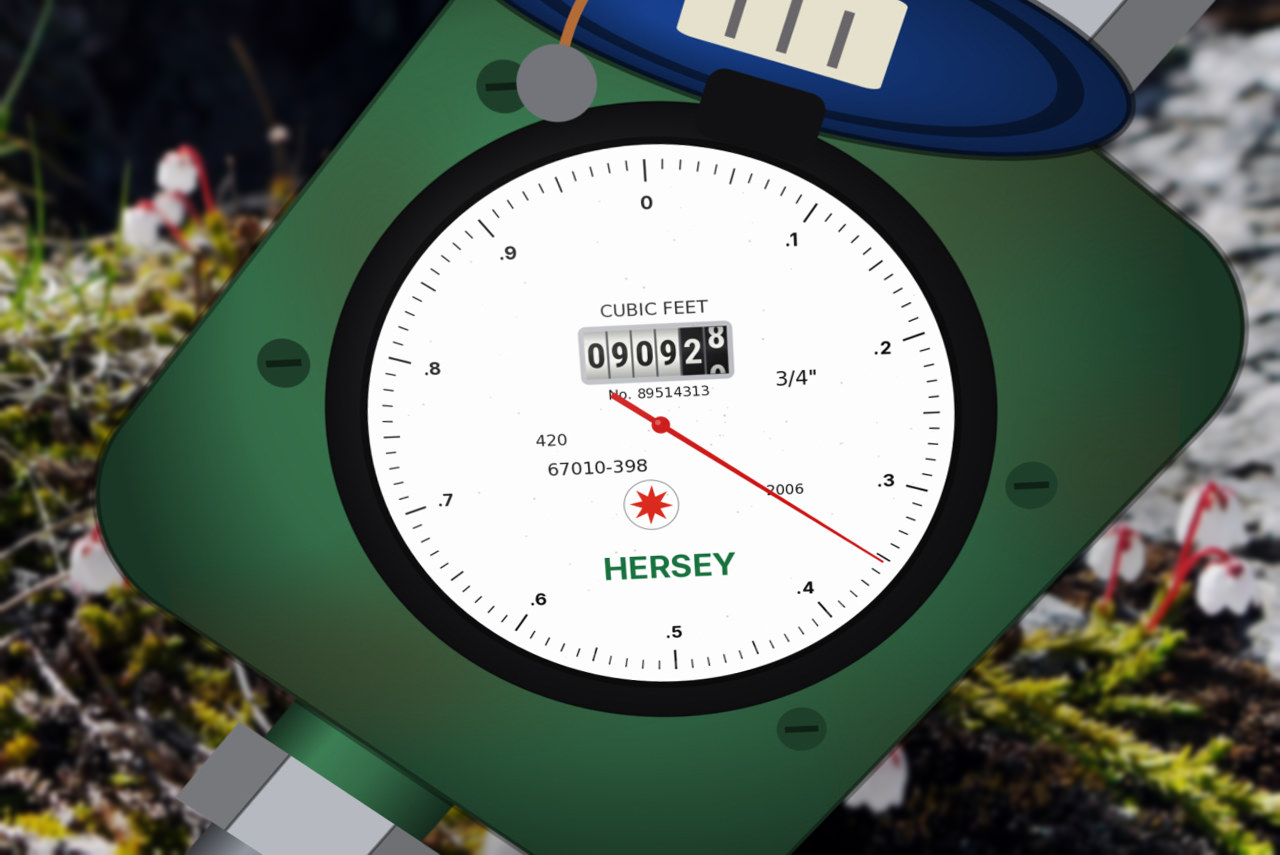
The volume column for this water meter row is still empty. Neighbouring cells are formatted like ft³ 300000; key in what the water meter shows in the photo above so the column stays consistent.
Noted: ft³ 90928.35
